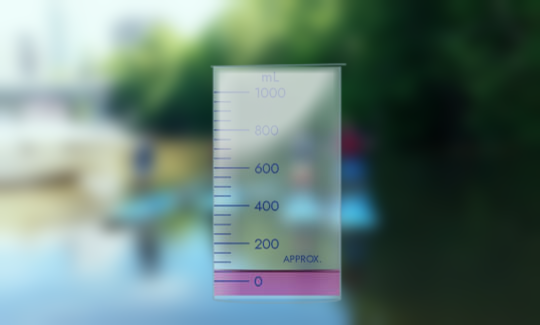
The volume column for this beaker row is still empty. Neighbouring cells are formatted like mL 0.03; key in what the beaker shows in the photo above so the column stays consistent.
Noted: mL 50
